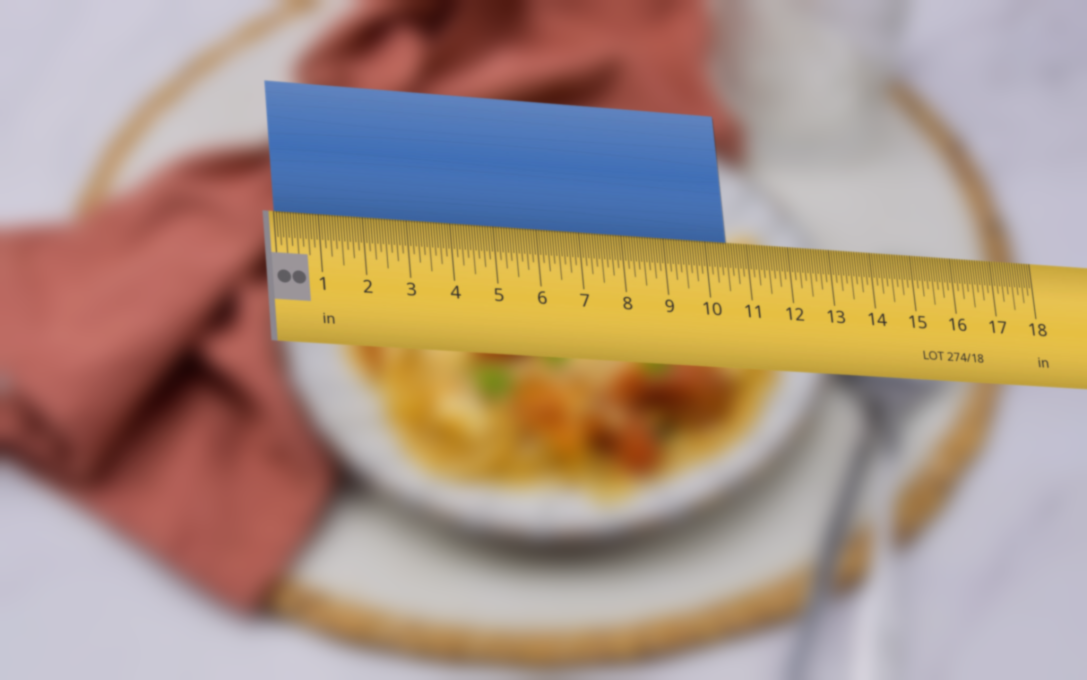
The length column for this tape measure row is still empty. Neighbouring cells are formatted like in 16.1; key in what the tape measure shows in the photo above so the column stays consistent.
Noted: in 10.5
